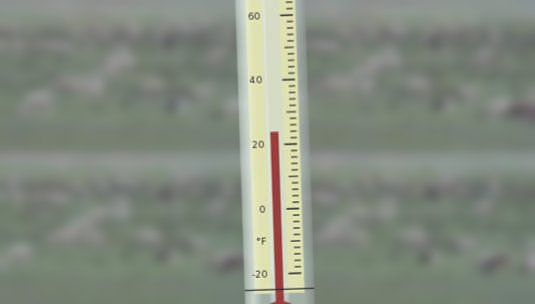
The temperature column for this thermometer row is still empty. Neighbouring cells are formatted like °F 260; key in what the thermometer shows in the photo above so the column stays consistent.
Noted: °F 24
